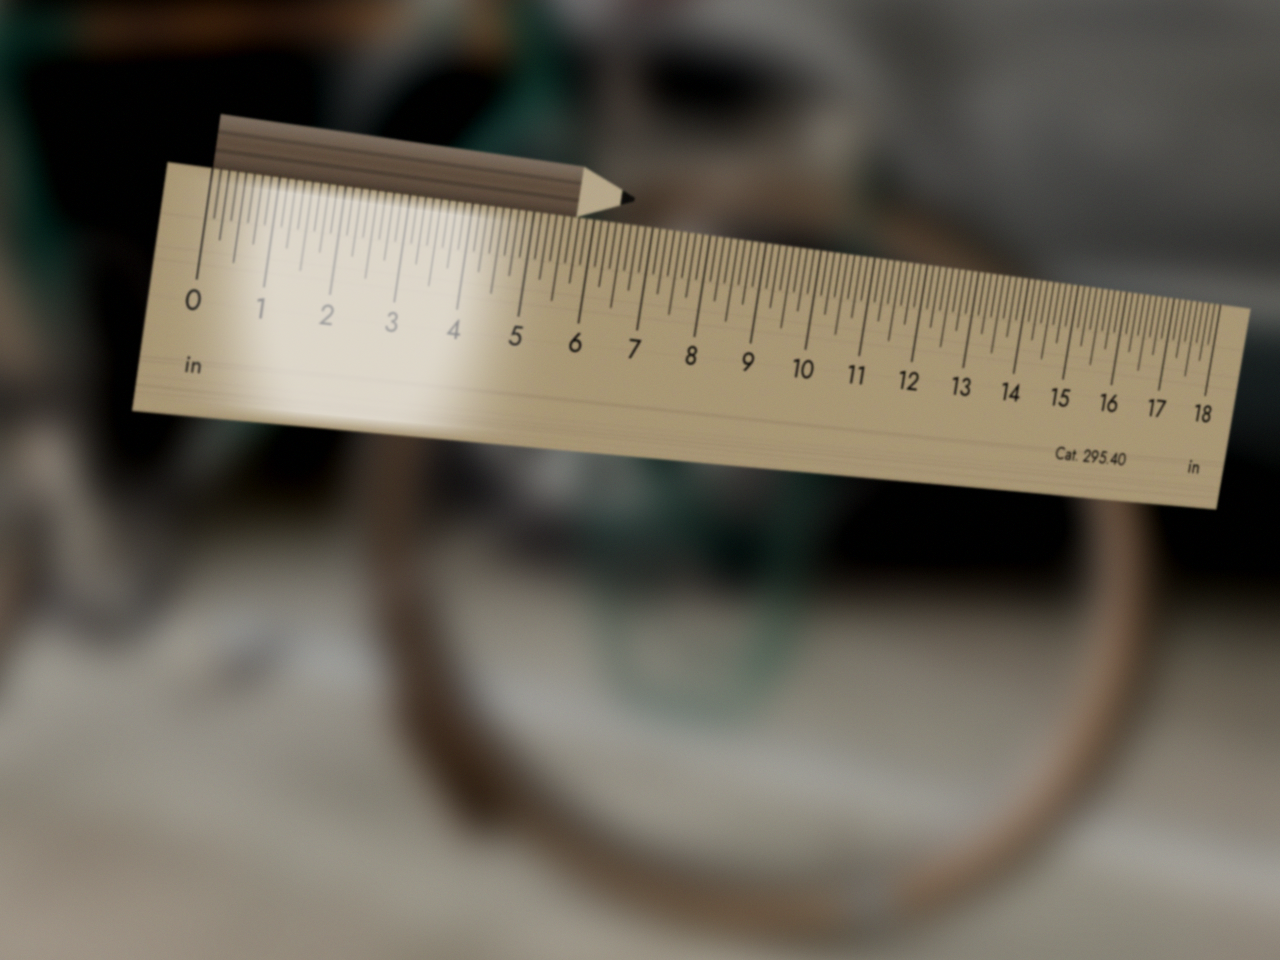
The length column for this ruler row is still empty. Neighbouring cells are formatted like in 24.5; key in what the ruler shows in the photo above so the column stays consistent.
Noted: in 6.625
